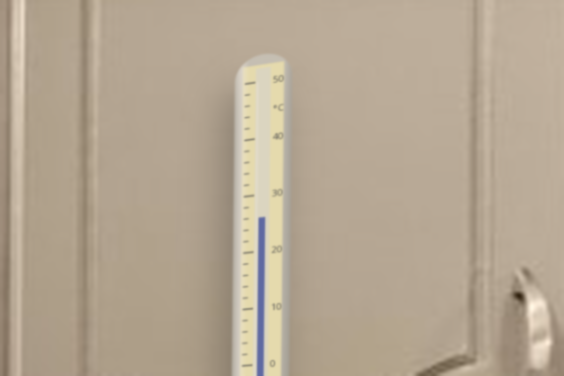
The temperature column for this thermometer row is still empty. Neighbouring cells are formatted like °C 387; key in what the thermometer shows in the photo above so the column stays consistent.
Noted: °C 26
